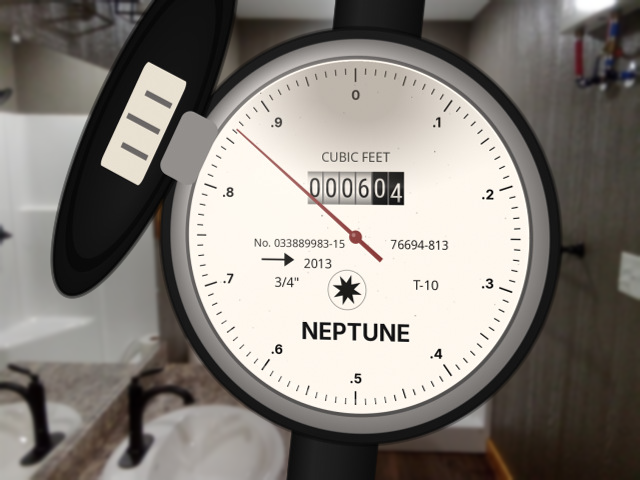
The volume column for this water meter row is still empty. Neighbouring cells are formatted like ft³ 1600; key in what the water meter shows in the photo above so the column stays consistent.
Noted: ft³ 603.86
